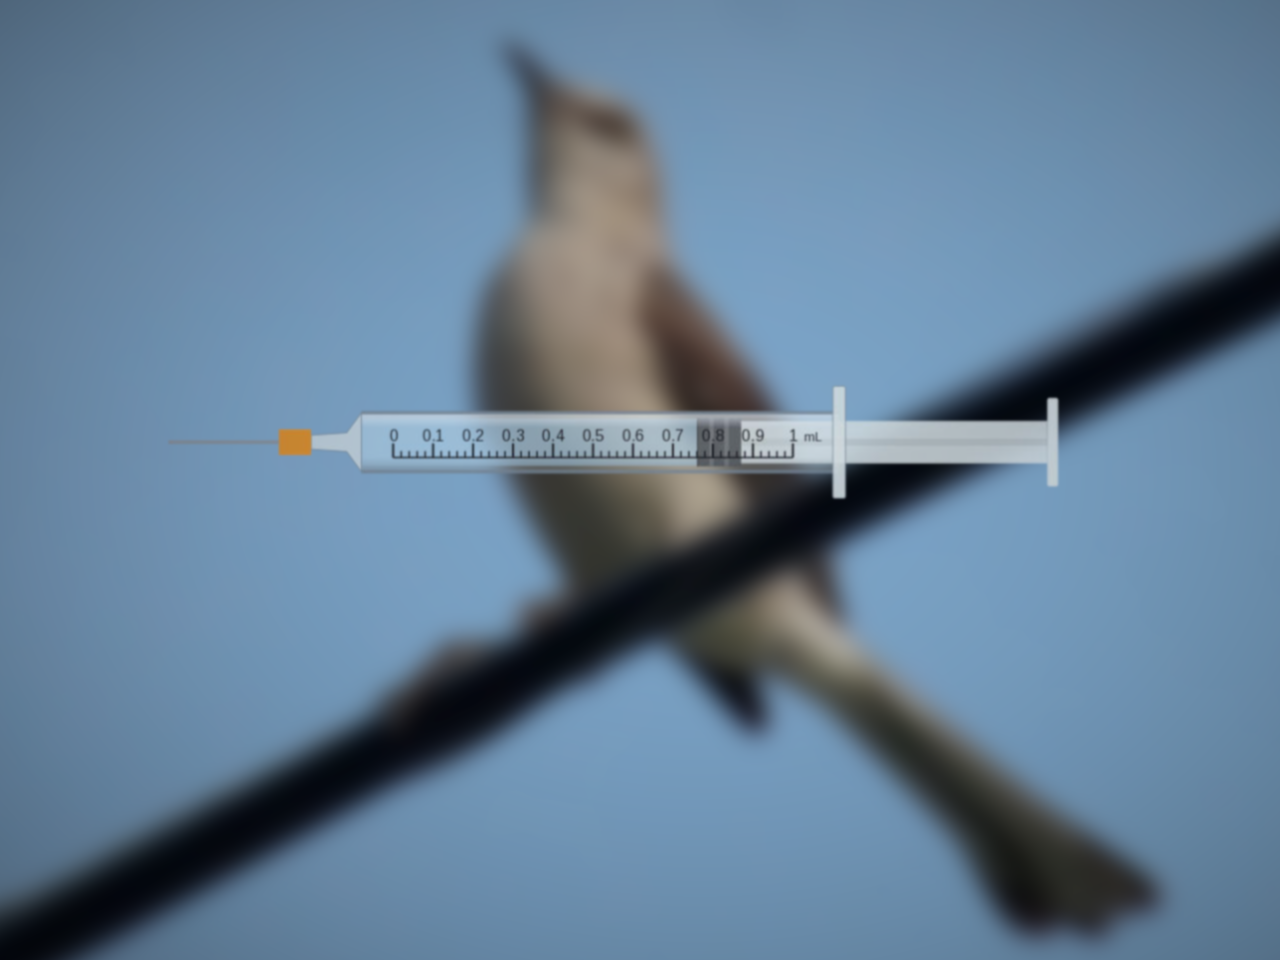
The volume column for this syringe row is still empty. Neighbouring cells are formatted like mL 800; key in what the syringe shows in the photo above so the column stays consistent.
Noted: mL 0.76
